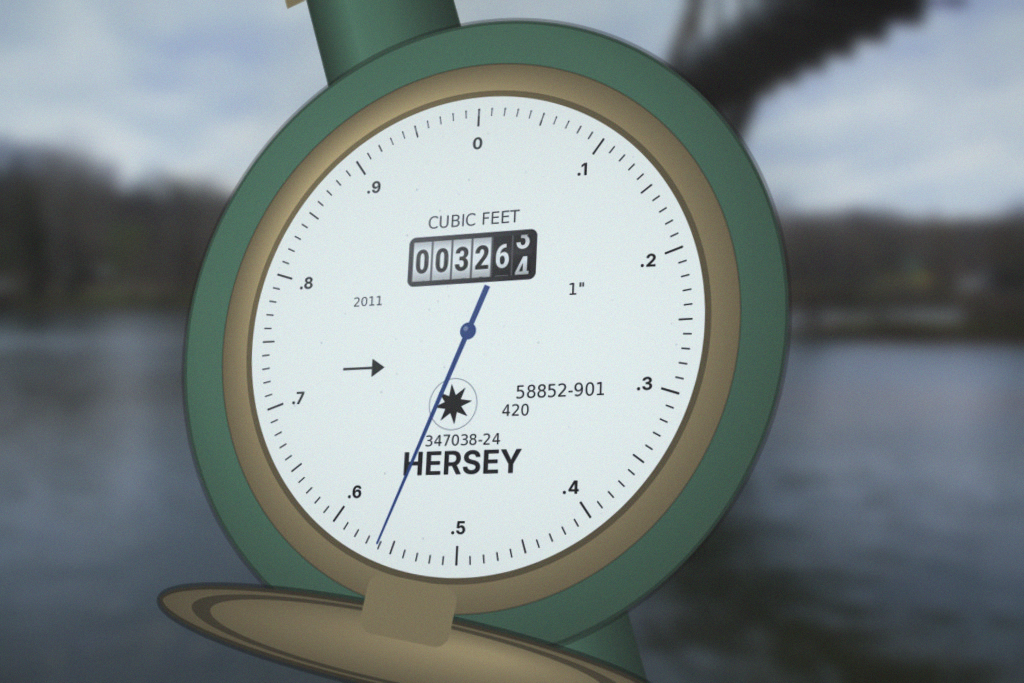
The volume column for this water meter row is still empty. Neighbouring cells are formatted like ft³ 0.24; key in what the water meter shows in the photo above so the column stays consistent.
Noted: ft³ 3263.56
